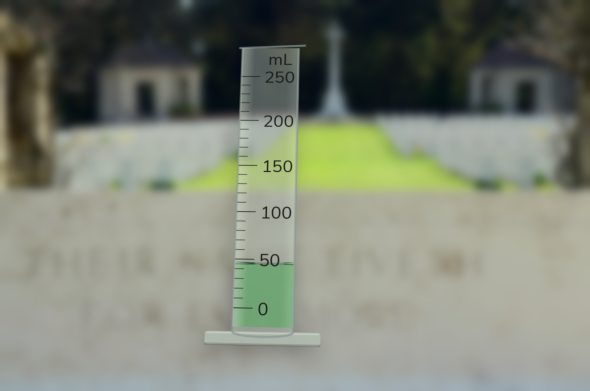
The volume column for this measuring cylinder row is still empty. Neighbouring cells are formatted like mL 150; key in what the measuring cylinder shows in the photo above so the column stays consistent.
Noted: mL 45
